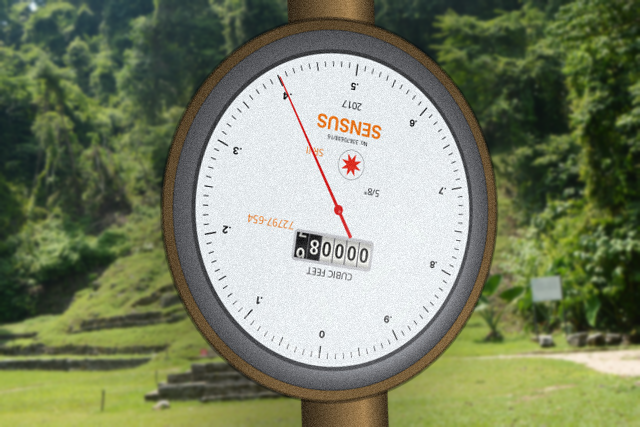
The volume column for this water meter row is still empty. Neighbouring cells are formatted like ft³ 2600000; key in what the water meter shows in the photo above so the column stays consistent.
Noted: ft³ 86.40
